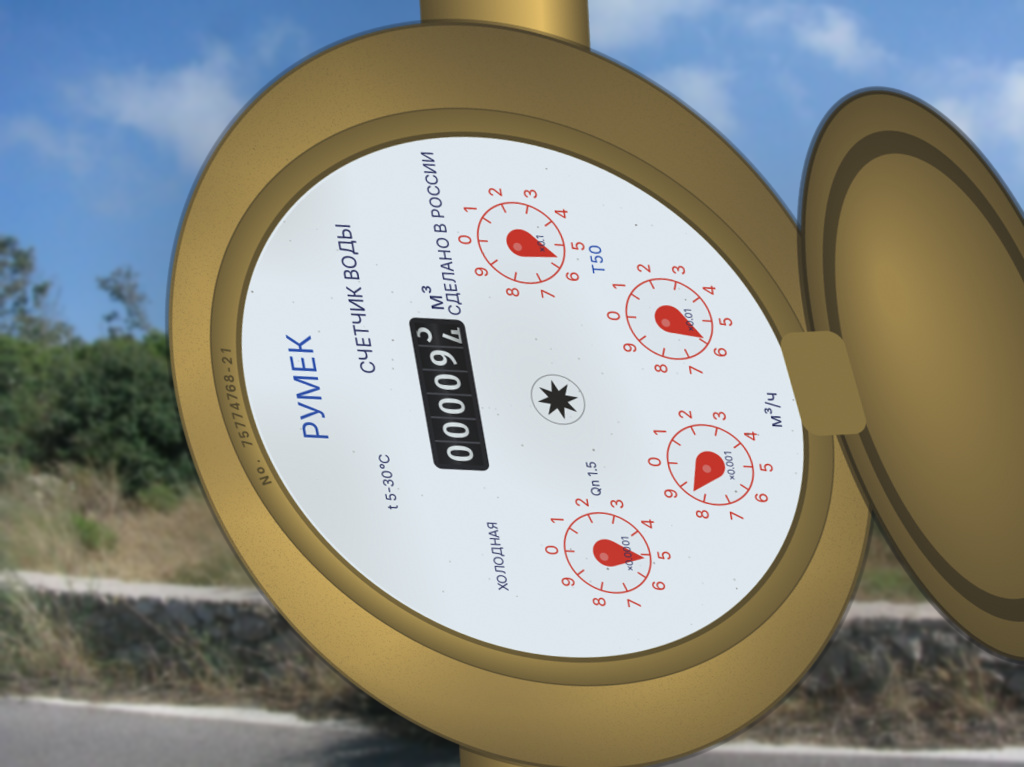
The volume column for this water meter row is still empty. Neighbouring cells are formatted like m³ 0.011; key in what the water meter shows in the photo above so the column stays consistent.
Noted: m³ 93.5585
